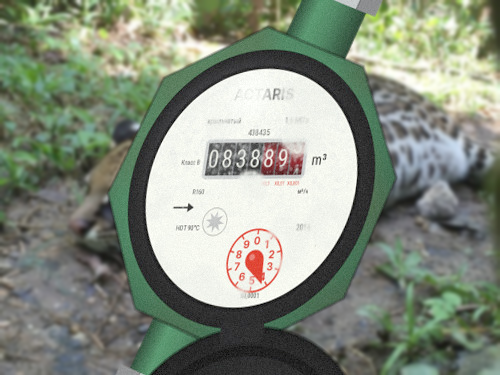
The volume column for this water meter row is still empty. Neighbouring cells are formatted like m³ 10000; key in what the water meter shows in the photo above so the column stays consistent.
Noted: m³ 838.8934
